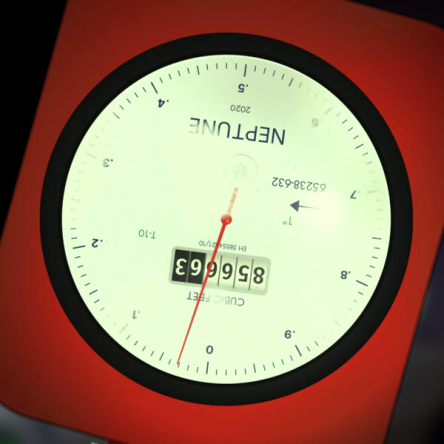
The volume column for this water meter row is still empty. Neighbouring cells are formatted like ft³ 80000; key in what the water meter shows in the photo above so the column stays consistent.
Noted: ft³ 856663.03
